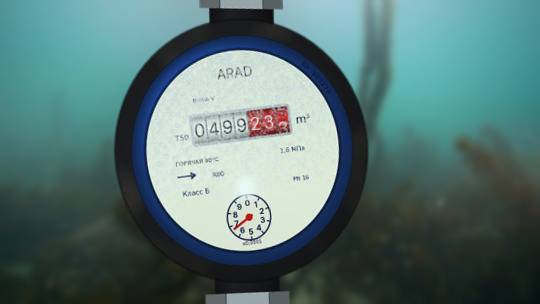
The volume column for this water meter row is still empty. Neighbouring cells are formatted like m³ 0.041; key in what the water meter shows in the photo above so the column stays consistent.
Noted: m³ 499.2326
